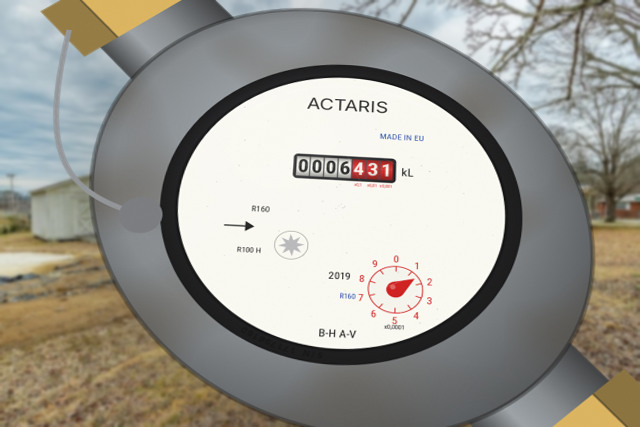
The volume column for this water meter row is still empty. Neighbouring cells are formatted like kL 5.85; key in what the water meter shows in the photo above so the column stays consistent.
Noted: kL 6.4311
